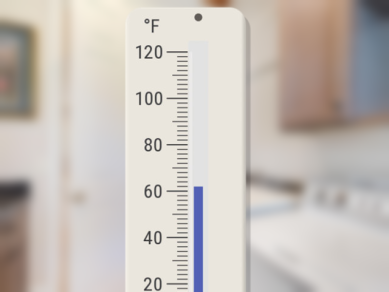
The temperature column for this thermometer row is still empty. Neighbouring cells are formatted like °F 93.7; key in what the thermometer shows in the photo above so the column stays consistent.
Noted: °F 62
